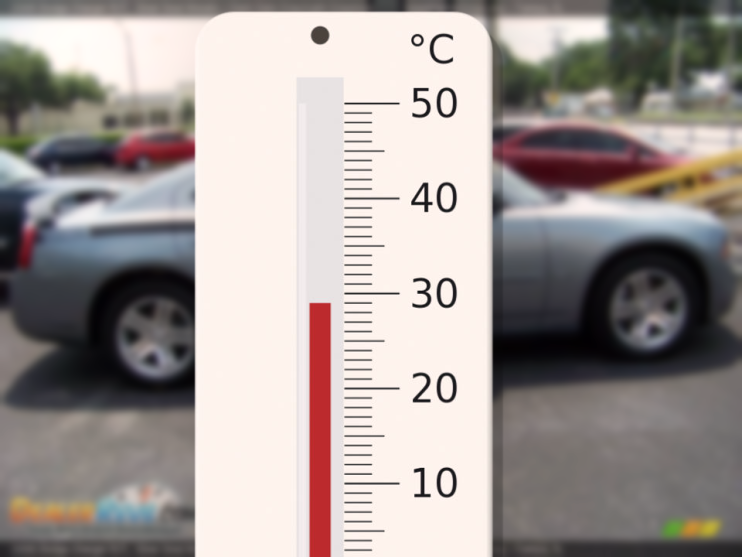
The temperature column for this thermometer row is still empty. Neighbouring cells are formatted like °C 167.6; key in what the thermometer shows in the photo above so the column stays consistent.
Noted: °C 29
